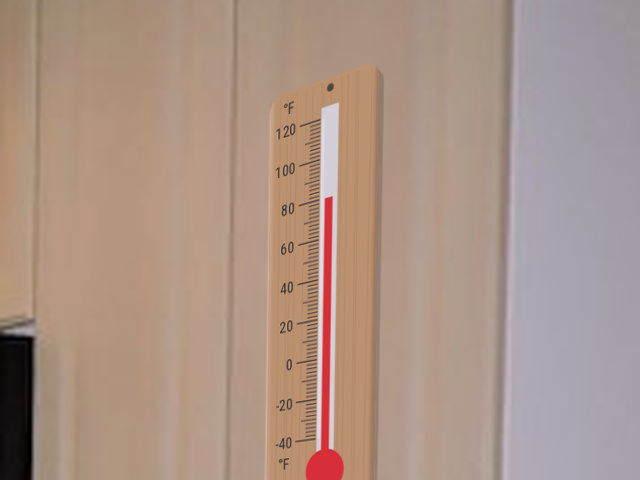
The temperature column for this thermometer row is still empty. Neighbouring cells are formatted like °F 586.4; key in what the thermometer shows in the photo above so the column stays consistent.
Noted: °F 80
